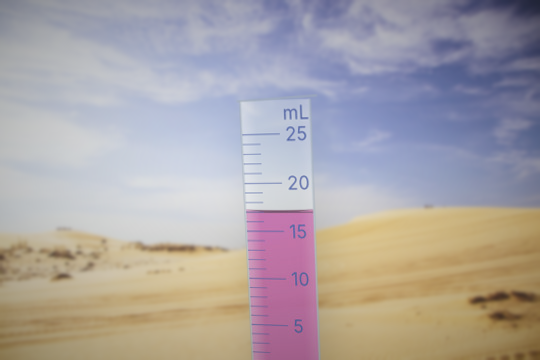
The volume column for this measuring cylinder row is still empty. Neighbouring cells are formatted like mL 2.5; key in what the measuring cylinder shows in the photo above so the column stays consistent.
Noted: mL 17
